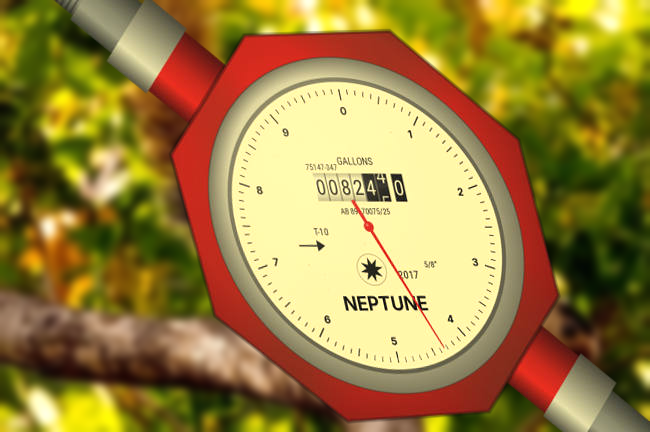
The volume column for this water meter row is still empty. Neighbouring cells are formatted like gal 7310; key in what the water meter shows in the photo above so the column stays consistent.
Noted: gal 82444.3
